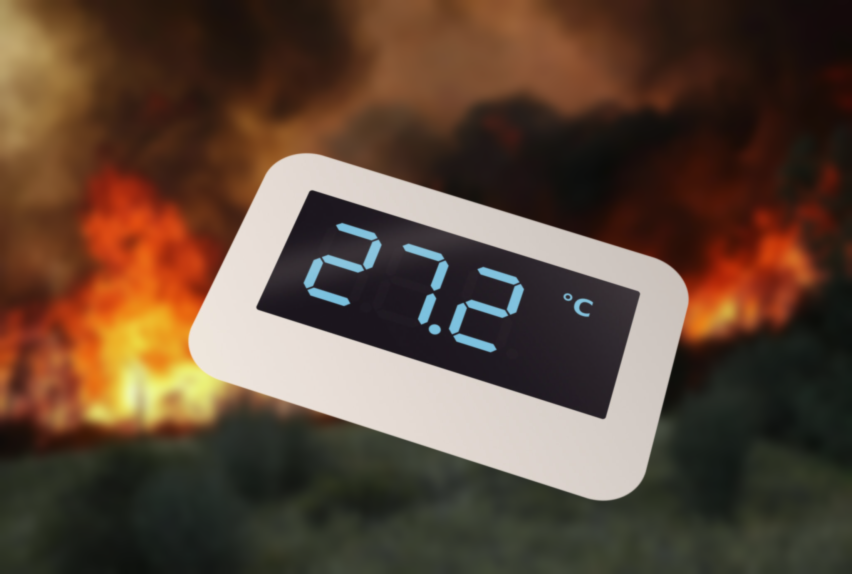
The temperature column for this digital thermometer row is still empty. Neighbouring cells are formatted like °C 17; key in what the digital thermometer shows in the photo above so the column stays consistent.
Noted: °C 27.2
